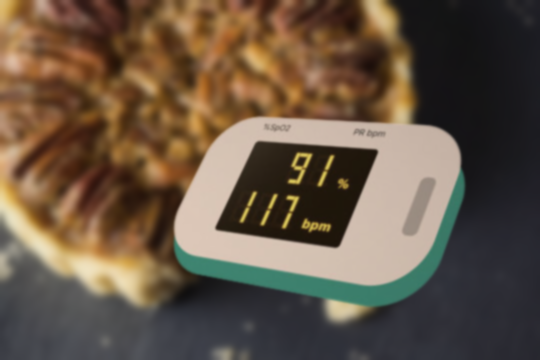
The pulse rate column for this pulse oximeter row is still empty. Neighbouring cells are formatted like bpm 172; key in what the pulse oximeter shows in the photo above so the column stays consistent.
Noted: bpm 117
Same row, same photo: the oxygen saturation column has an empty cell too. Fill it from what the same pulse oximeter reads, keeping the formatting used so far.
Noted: % 91
